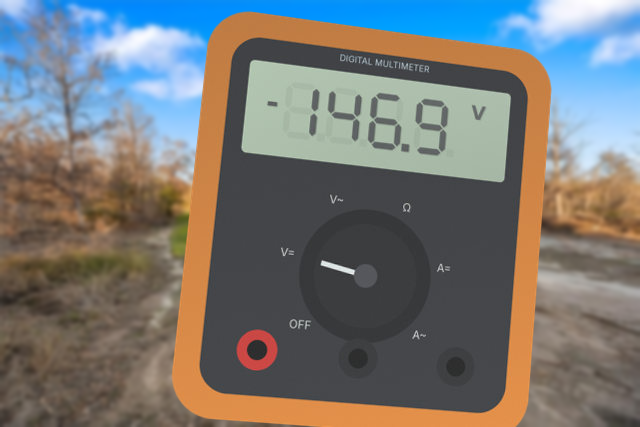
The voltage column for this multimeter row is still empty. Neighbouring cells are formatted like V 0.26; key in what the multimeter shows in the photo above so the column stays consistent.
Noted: V -146.9
